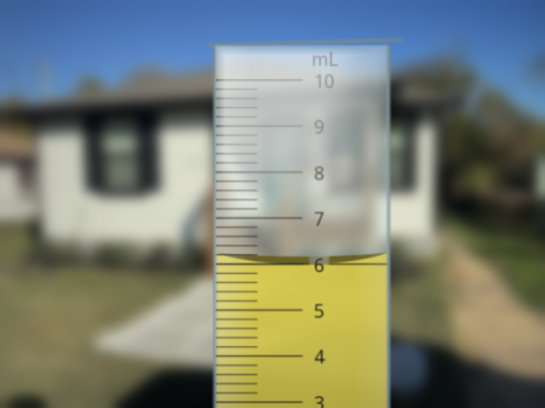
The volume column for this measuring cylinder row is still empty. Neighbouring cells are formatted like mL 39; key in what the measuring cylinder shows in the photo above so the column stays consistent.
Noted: mL 6
